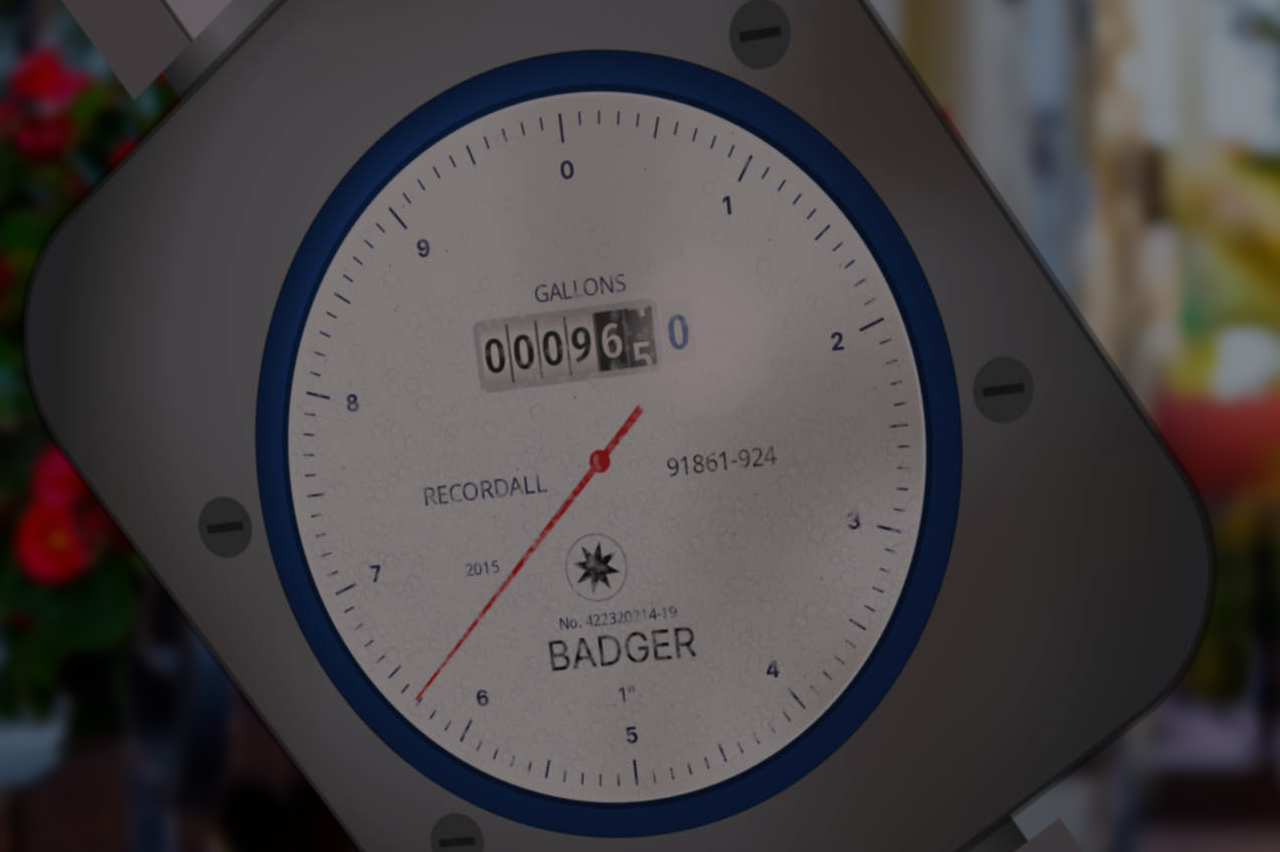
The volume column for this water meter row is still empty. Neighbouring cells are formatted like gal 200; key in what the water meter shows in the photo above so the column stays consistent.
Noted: gal 9646.3
